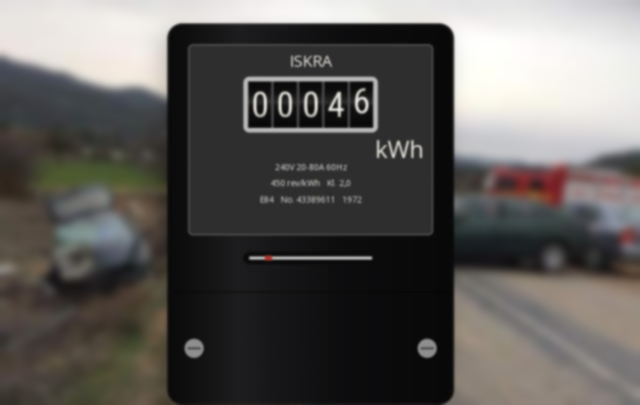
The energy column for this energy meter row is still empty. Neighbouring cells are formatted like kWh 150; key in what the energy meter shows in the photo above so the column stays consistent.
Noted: kWh 46
